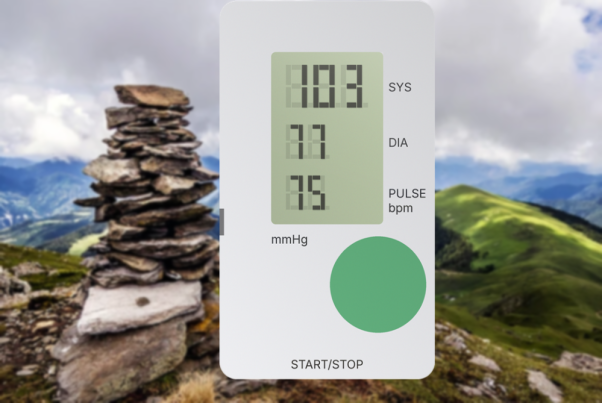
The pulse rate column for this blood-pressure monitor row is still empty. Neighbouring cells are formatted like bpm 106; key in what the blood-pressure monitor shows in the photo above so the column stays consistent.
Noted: bpm 75
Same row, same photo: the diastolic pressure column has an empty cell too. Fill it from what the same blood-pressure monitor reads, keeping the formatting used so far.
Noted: mmHg 77
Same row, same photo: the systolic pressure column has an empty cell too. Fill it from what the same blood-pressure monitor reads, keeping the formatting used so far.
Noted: mmHg 103
